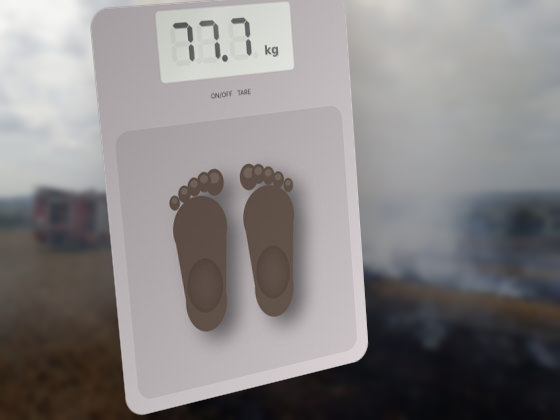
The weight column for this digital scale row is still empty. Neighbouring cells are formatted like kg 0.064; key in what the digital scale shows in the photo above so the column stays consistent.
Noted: kg 77.7
